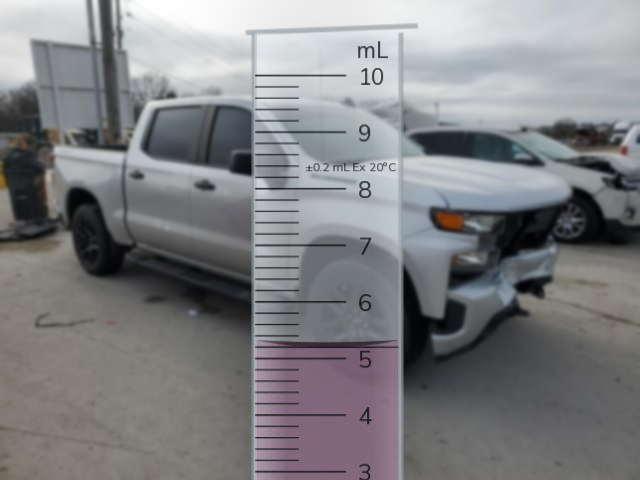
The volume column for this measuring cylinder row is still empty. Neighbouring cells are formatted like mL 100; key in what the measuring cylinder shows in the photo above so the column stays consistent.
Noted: mL 5.2
